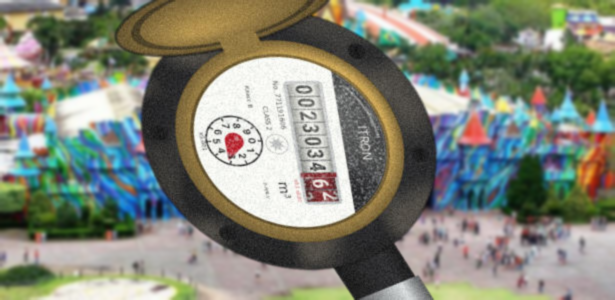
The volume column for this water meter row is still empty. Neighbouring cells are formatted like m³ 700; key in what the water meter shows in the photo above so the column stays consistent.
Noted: m³ 23034.623
